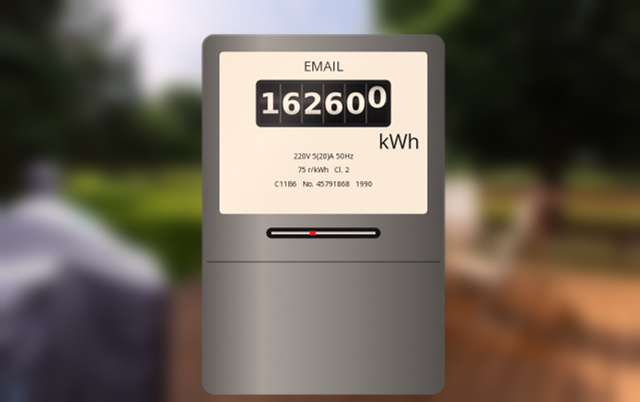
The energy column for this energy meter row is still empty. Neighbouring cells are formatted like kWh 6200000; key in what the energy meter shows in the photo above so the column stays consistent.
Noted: kWh 162600
